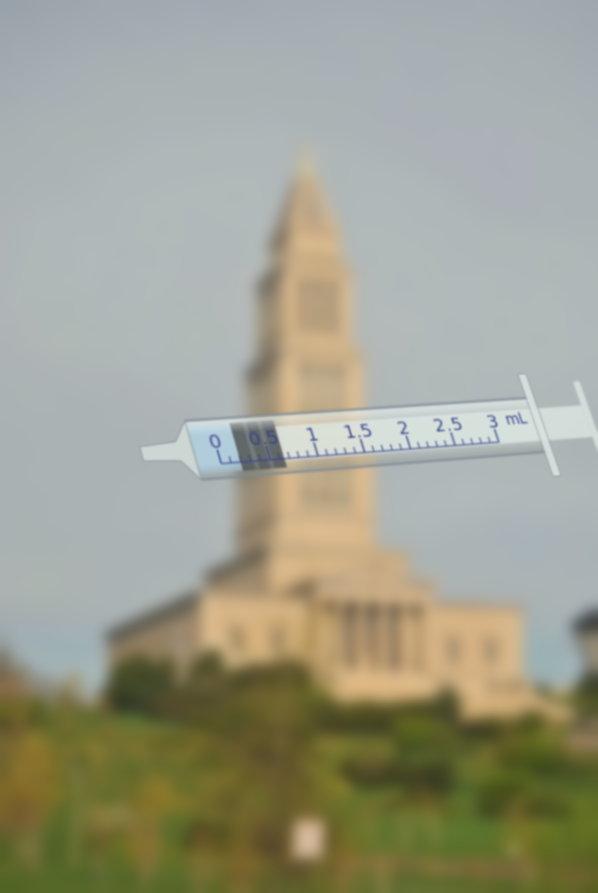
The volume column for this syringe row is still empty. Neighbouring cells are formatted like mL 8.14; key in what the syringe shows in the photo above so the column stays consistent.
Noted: mL 0.2
